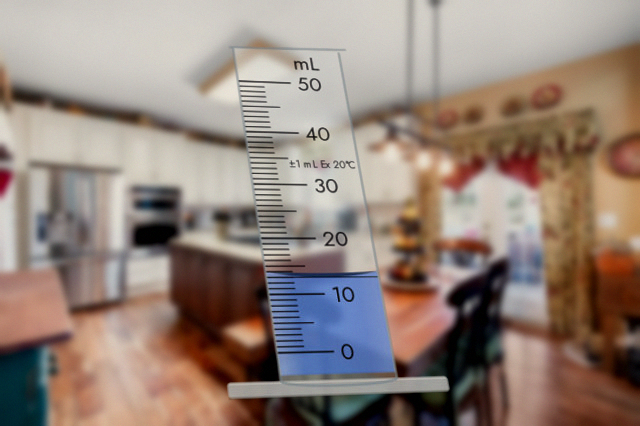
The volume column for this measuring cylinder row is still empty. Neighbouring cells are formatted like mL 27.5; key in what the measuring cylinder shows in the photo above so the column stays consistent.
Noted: mL 13
